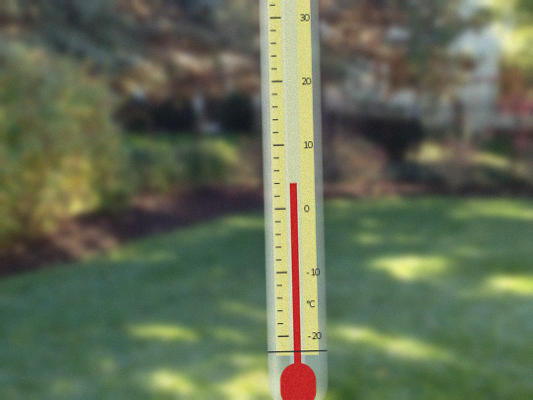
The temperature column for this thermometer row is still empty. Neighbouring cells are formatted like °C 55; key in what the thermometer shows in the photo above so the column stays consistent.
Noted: °C 4
